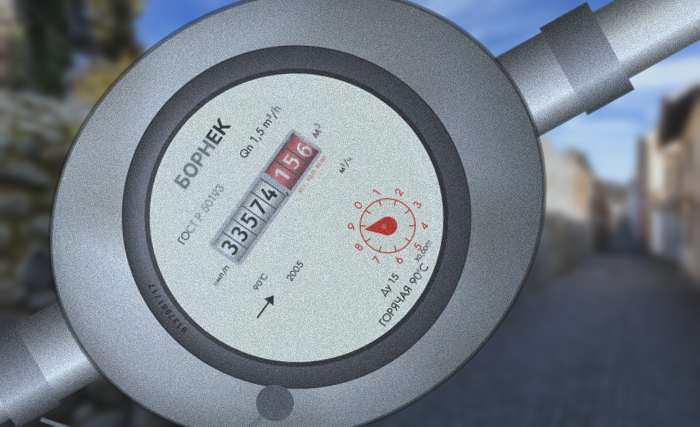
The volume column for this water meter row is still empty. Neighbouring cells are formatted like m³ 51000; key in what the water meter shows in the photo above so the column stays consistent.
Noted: m³ 33574.1558
